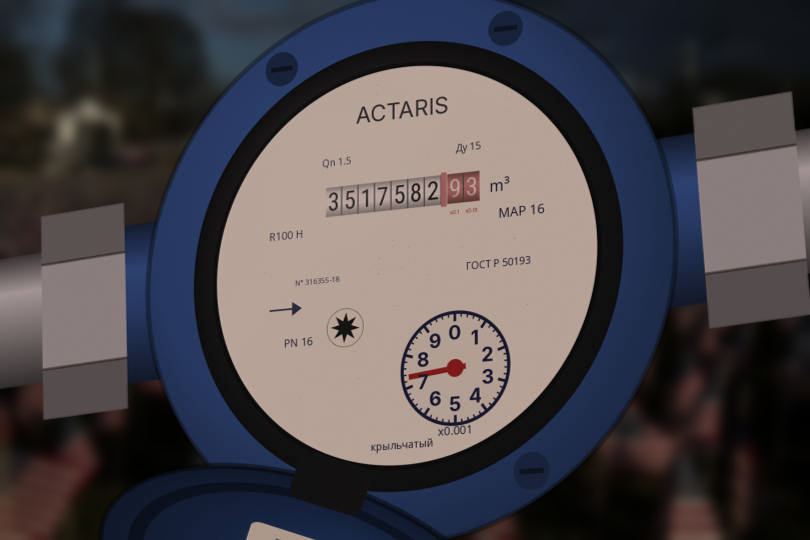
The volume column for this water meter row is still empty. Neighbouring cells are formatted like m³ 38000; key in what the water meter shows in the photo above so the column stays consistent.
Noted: m³ 3517582.937
